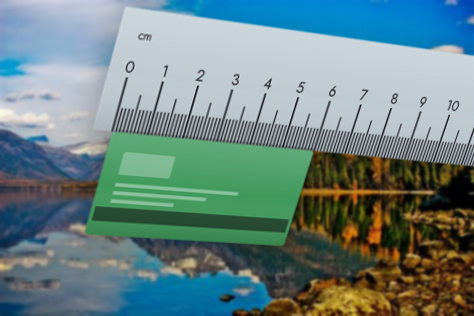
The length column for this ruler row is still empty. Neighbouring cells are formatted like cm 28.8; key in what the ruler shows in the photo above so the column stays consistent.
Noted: cm 6
